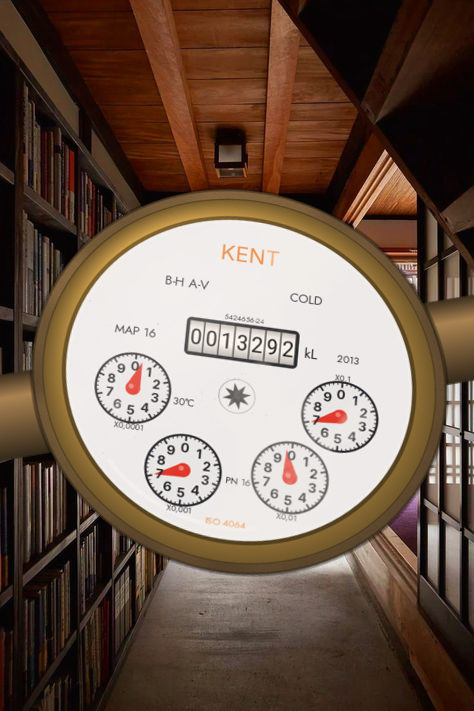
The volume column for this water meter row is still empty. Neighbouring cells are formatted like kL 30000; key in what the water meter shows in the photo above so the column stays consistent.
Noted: kL 13292.6970
